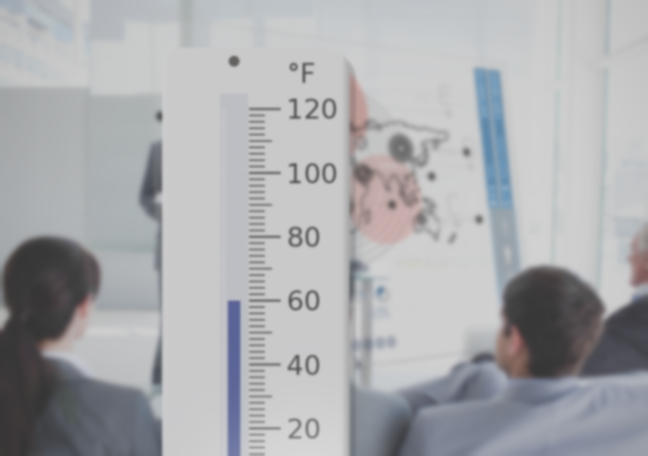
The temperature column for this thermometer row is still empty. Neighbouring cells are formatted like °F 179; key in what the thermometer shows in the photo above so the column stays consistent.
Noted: °F 60
